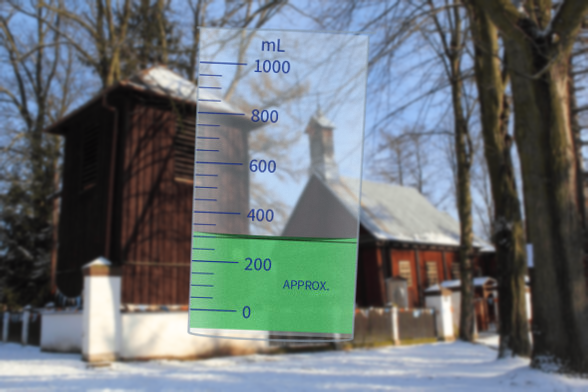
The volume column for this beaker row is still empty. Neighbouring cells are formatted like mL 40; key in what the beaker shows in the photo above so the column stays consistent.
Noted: mL 300
